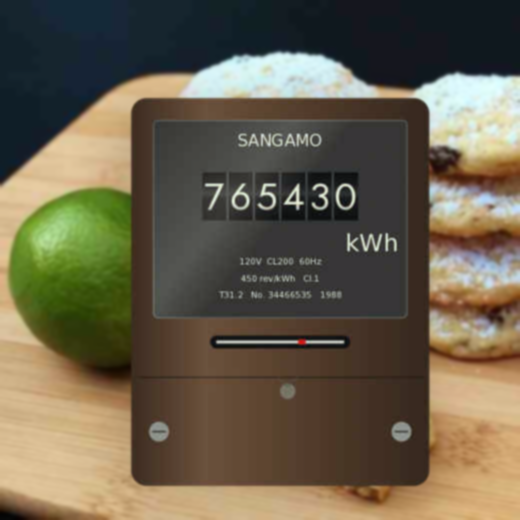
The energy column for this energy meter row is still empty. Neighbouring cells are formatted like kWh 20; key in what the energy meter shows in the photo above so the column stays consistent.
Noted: kWh 765430
